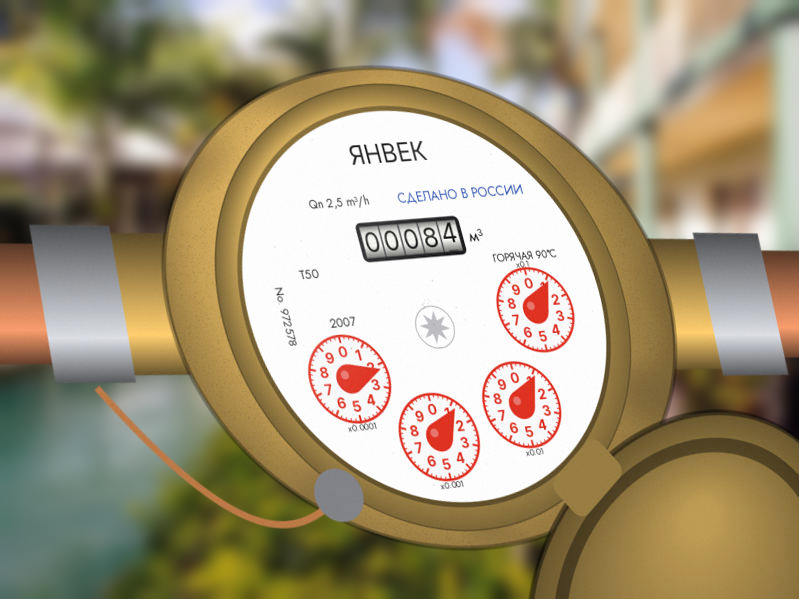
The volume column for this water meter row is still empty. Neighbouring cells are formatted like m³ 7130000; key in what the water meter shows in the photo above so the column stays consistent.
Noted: m³ 84.1112
